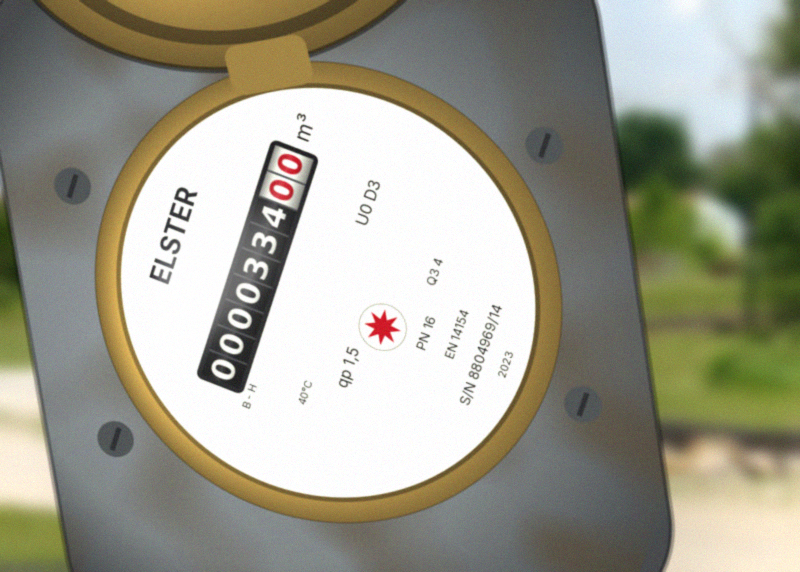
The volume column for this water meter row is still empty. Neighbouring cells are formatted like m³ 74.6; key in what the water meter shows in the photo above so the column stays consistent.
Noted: m³ 334.00
